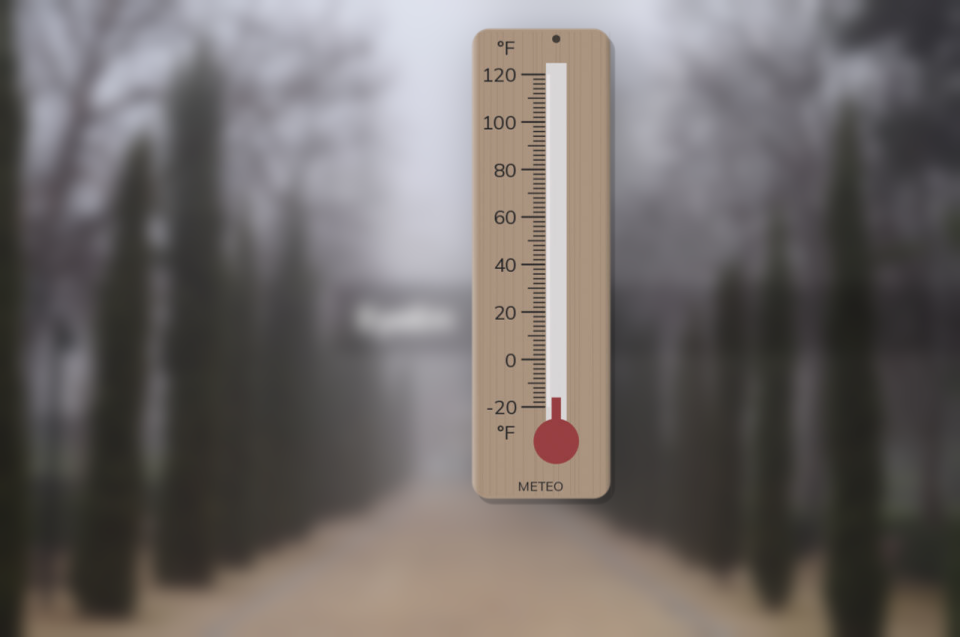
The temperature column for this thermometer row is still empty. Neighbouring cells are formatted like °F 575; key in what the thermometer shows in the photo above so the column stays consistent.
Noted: °F -16
